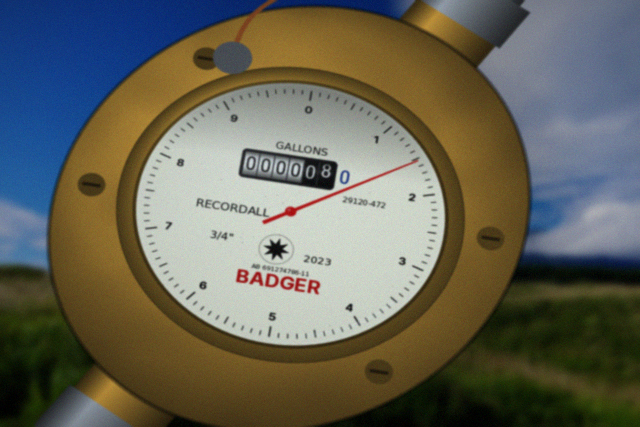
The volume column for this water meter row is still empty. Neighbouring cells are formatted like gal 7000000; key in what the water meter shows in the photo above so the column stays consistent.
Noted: gal 81.5
